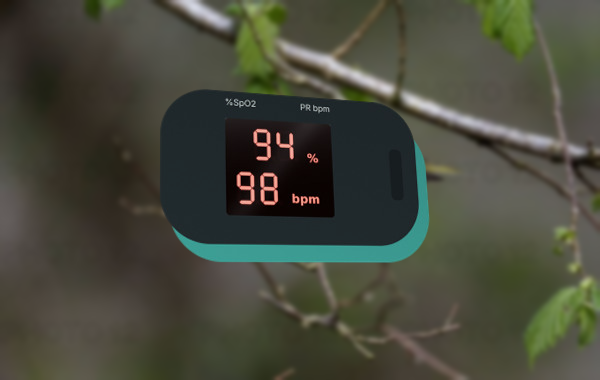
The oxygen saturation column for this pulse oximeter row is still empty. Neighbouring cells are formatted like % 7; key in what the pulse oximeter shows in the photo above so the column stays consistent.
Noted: % 94
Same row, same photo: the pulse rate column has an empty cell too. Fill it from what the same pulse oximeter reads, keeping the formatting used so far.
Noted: bpm 98
